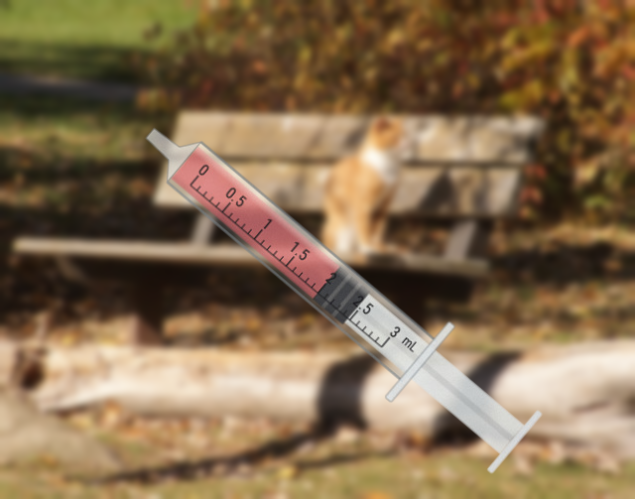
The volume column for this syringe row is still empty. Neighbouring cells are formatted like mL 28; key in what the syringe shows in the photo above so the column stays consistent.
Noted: mL 2
